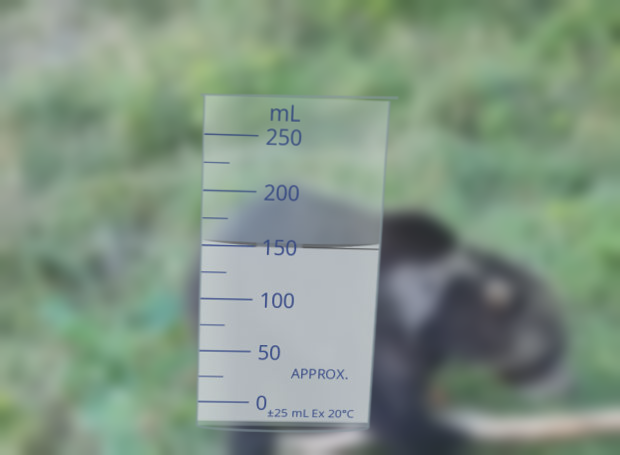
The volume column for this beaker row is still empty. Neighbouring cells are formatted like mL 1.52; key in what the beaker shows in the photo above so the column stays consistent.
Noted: mL 150
